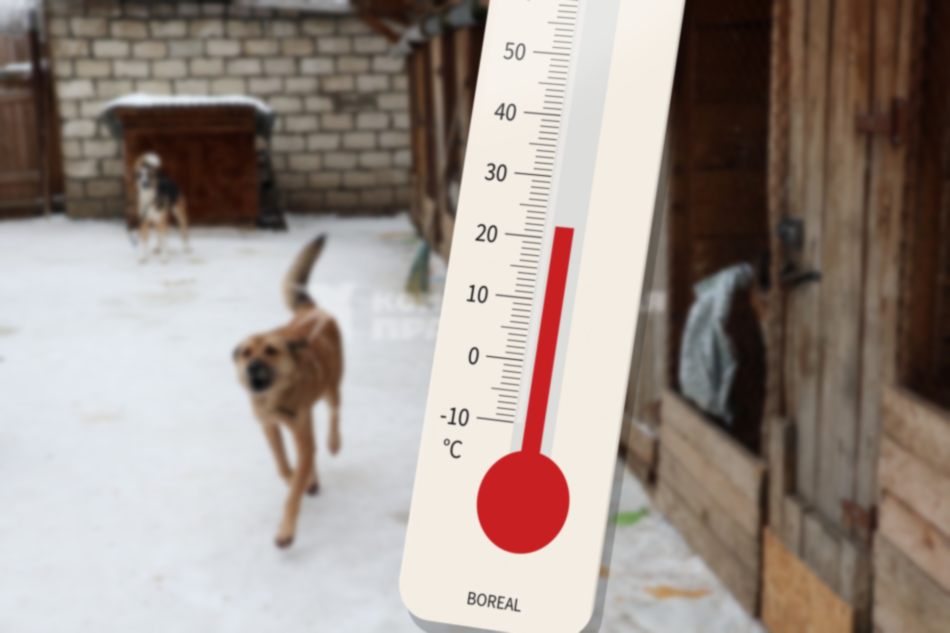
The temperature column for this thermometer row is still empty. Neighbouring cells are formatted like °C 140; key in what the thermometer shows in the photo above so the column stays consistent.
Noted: °C 22
